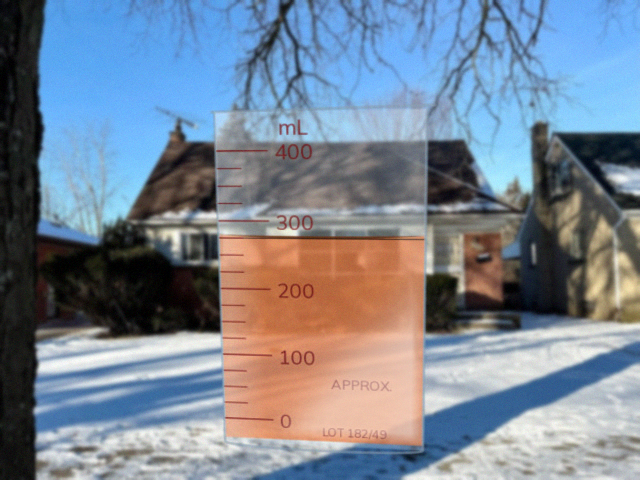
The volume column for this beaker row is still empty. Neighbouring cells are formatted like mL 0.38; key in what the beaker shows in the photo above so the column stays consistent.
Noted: mL 275
